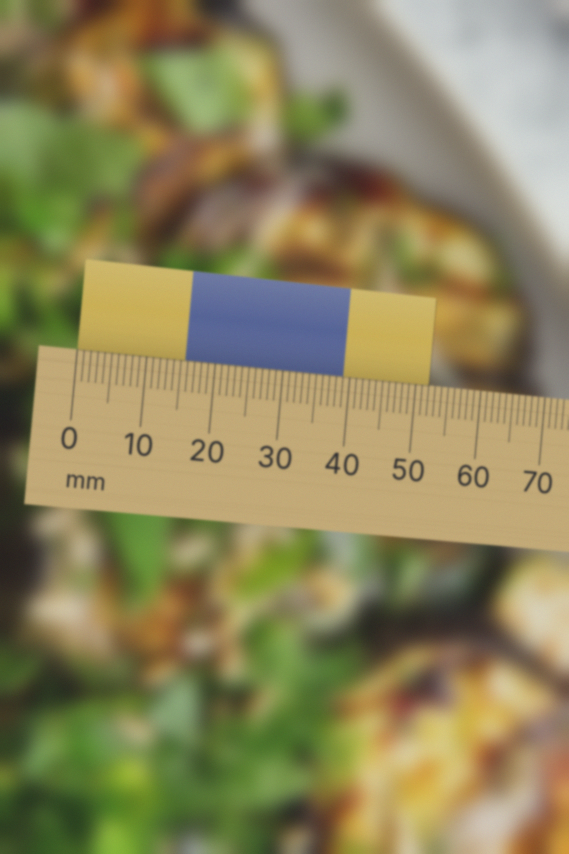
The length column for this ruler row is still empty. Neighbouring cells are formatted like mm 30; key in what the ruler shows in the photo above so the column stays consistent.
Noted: mm 52
